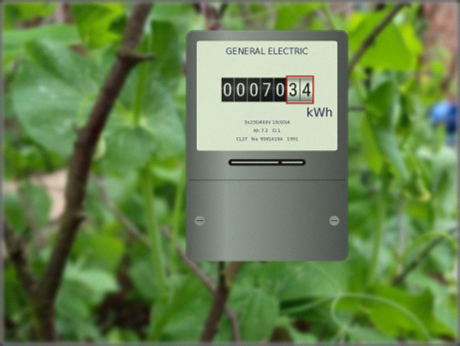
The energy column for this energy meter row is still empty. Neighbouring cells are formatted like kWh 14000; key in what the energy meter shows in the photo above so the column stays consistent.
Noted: kWh 70.34
